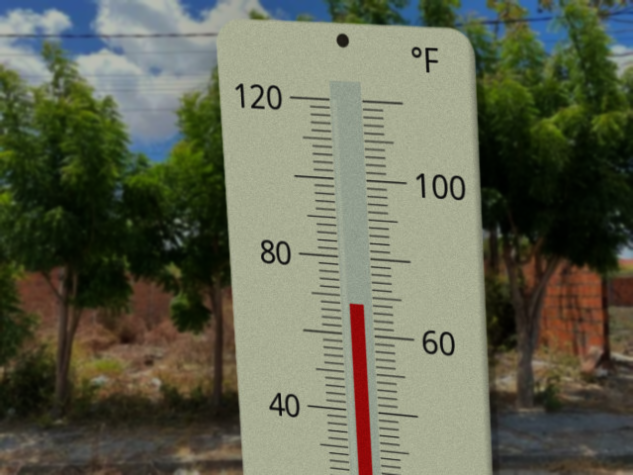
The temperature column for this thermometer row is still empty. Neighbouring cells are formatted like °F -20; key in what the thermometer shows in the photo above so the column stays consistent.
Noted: °F 68
